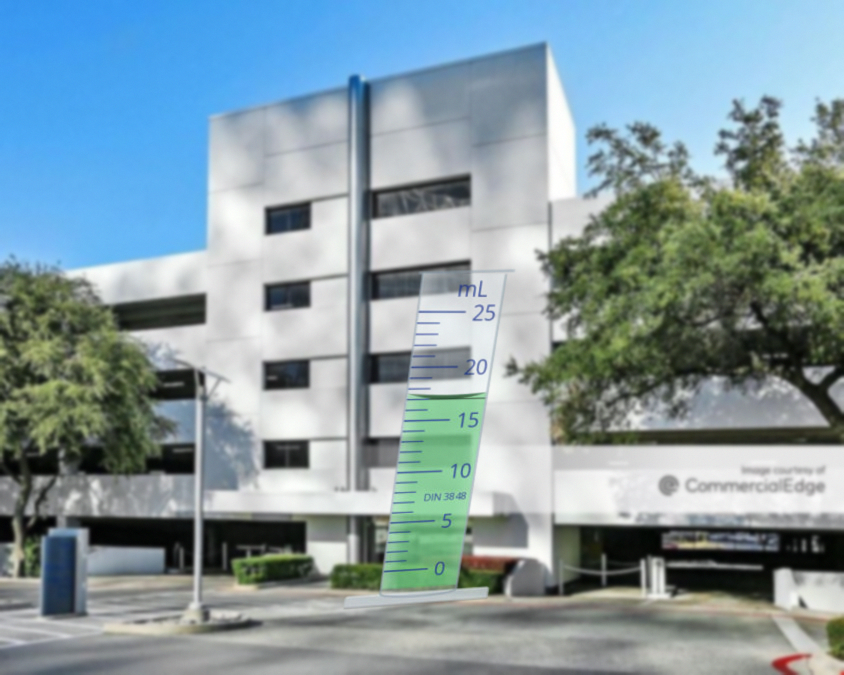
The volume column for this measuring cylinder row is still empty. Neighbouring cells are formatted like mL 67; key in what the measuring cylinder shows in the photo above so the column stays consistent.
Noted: mL 17
